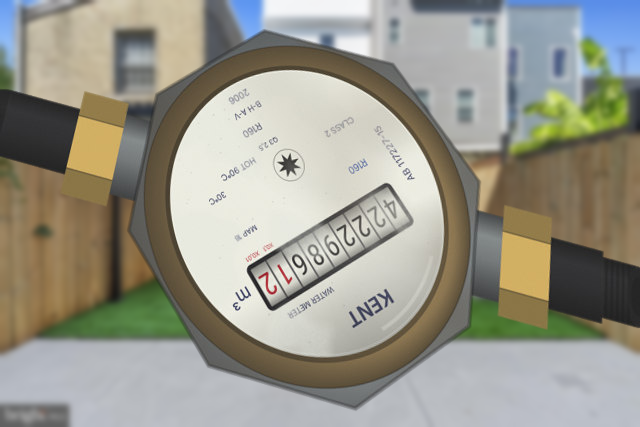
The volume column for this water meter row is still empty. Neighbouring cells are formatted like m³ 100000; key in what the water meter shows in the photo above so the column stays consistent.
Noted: m³ 4222986.12
